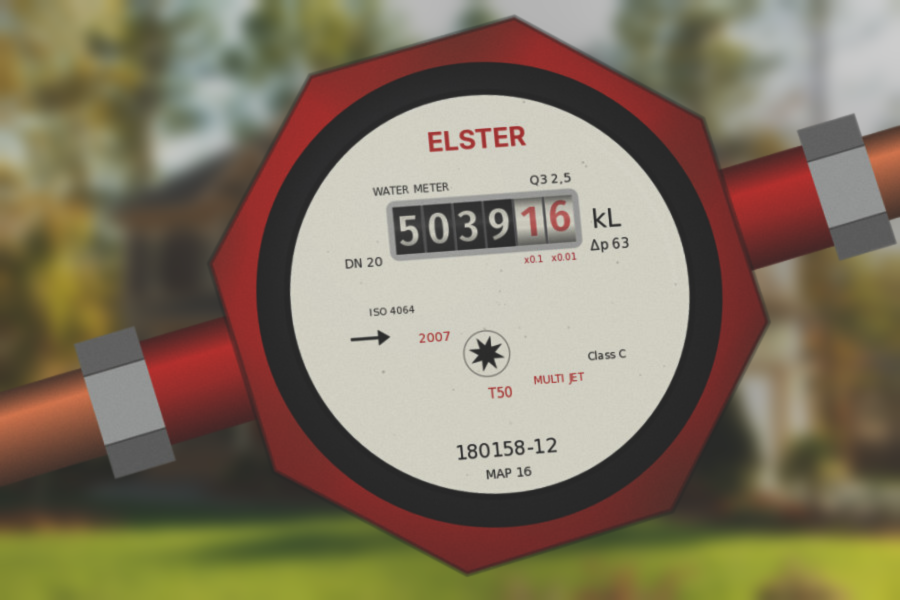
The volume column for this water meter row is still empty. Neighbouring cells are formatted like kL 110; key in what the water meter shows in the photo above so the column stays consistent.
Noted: kL 5039.16
